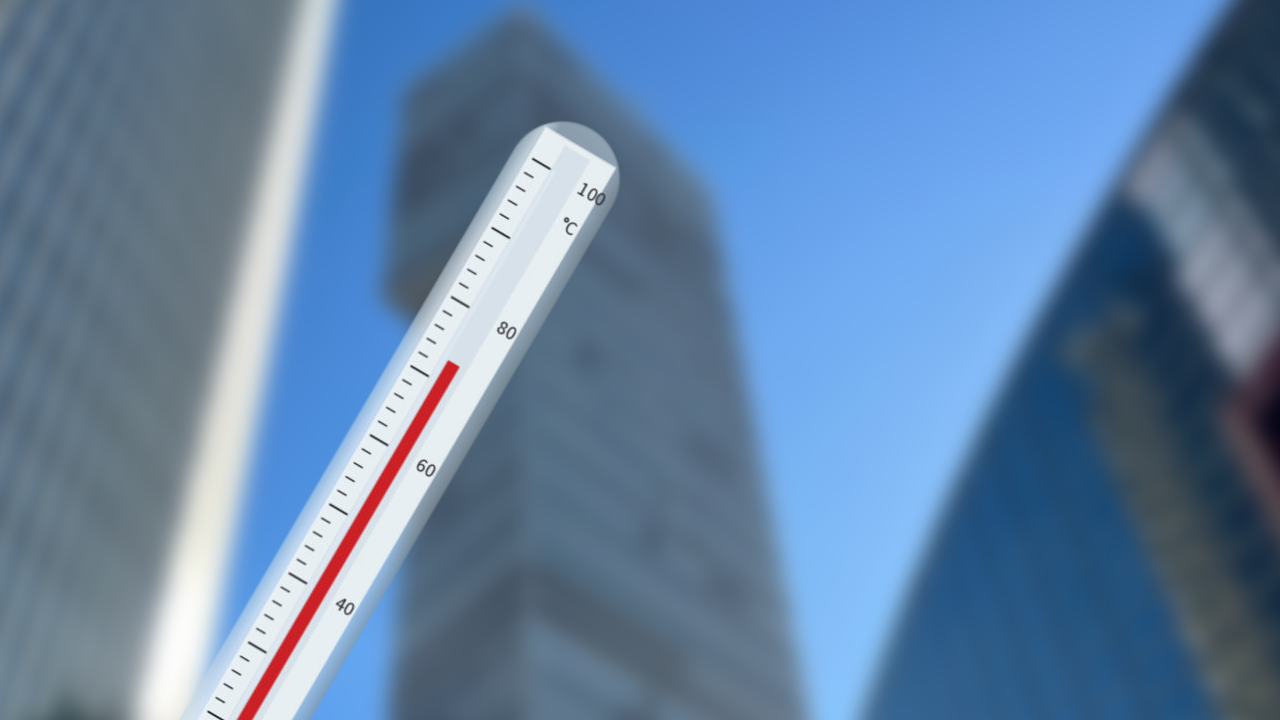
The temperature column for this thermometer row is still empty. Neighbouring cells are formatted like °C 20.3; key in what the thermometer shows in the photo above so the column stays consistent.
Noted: °C 73
